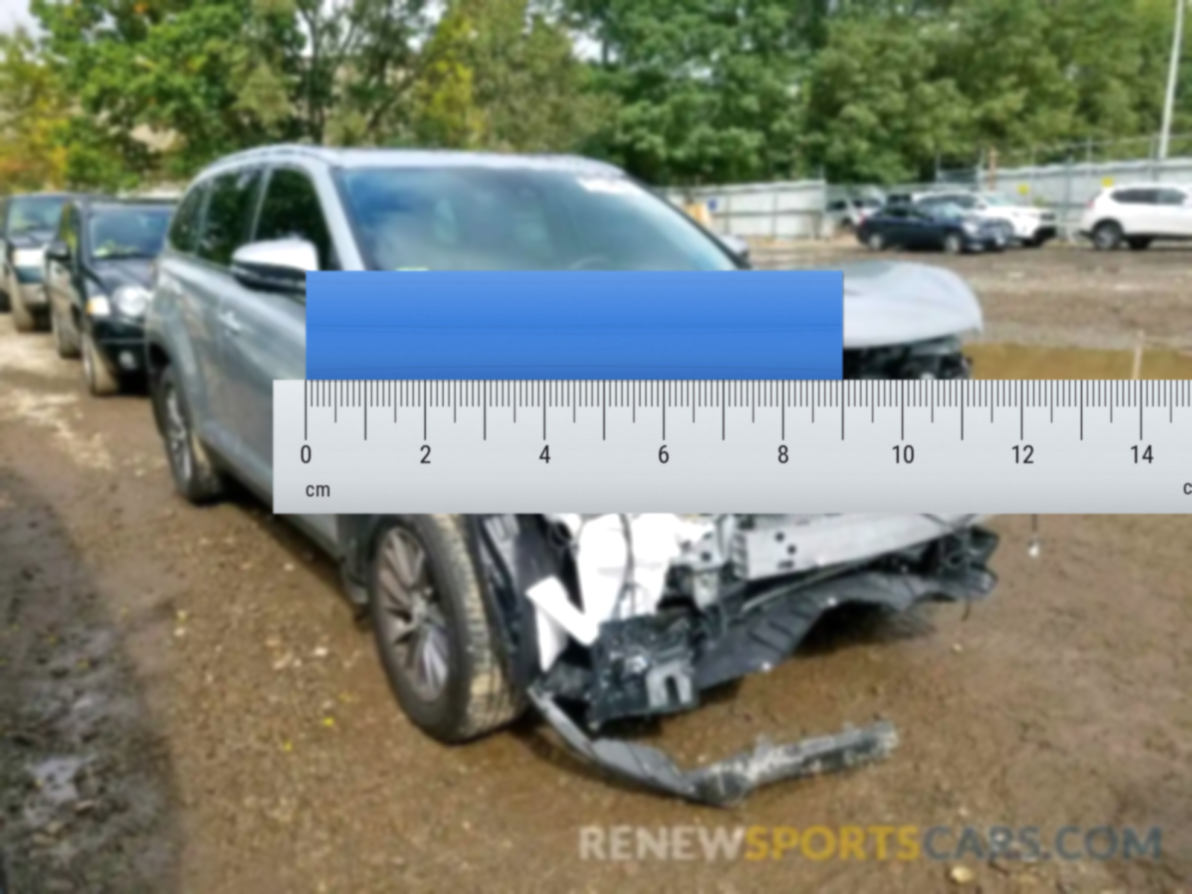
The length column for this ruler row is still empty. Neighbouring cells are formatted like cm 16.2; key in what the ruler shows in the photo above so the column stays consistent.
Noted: cm 9
